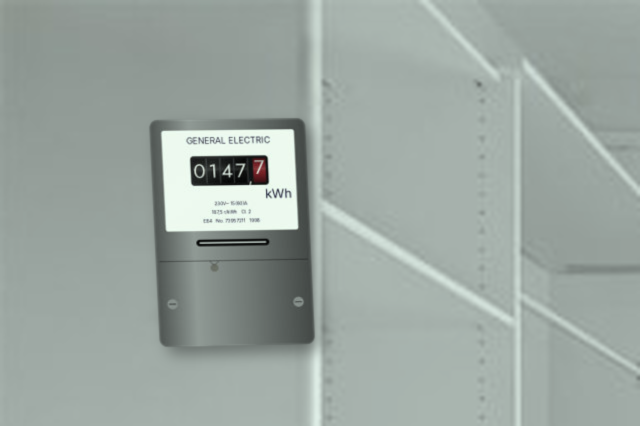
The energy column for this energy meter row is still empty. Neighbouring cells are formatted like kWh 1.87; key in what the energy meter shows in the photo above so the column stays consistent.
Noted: kWh 147.7
